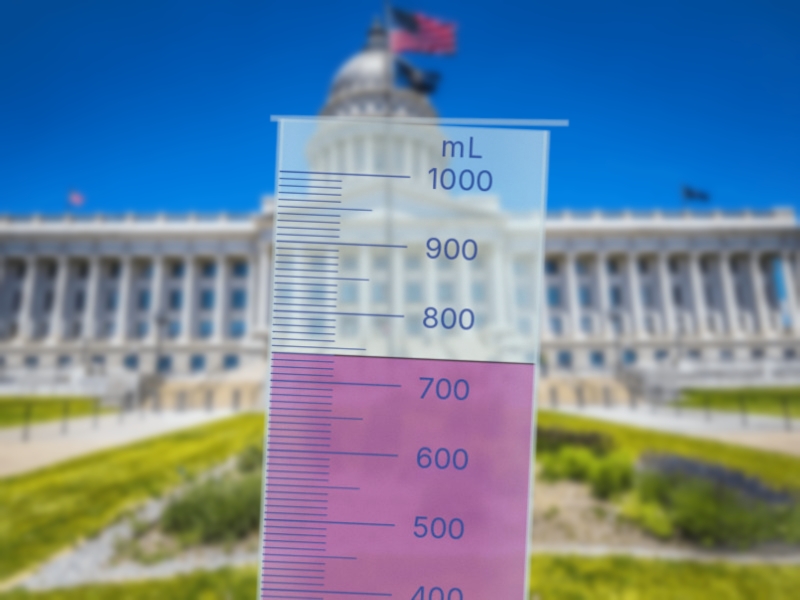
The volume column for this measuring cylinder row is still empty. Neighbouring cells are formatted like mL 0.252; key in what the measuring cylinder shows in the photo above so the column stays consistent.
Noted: mL 740
